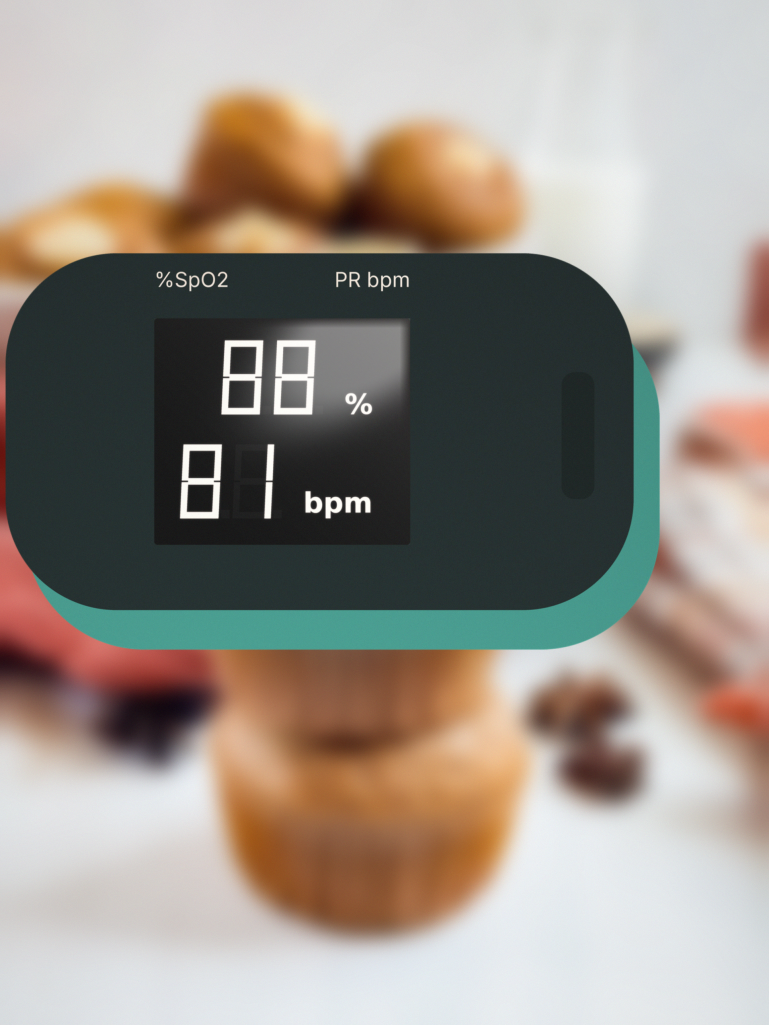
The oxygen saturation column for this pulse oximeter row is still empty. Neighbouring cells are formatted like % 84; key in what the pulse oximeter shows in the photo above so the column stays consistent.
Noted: % 88
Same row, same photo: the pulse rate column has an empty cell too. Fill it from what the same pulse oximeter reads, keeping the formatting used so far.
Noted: bpm 81
